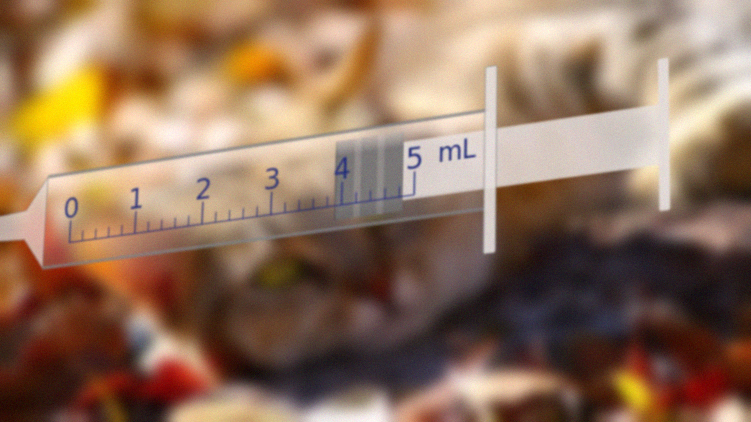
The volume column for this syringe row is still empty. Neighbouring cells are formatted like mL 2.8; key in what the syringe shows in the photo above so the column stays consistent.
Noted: mL 3.9
